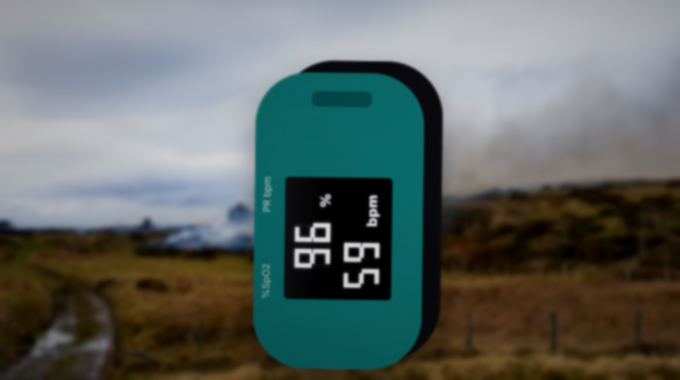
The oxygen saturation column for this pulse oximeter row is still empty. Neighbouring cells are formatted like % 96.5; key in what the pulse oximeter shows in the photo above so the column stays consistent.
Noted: % 96
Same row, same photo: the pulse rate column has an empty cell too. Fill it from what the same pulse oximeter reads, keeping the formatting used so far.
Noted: bpm 59
